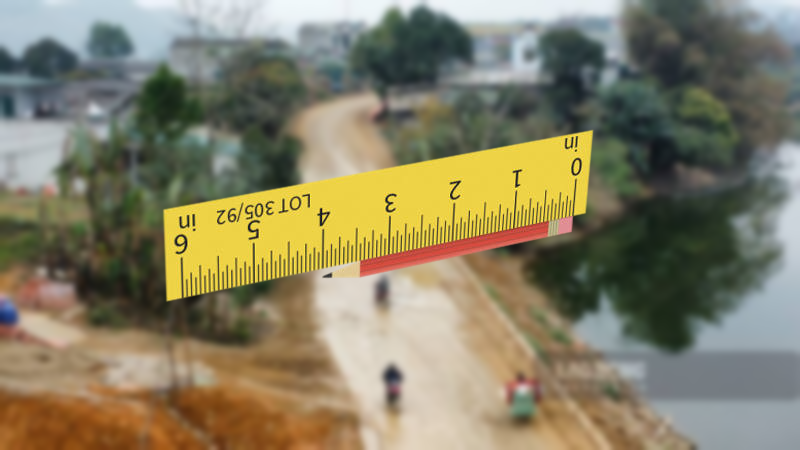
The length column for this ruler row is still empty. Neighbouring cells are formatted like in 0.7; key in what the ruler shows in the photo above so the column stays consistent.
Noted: in 4
